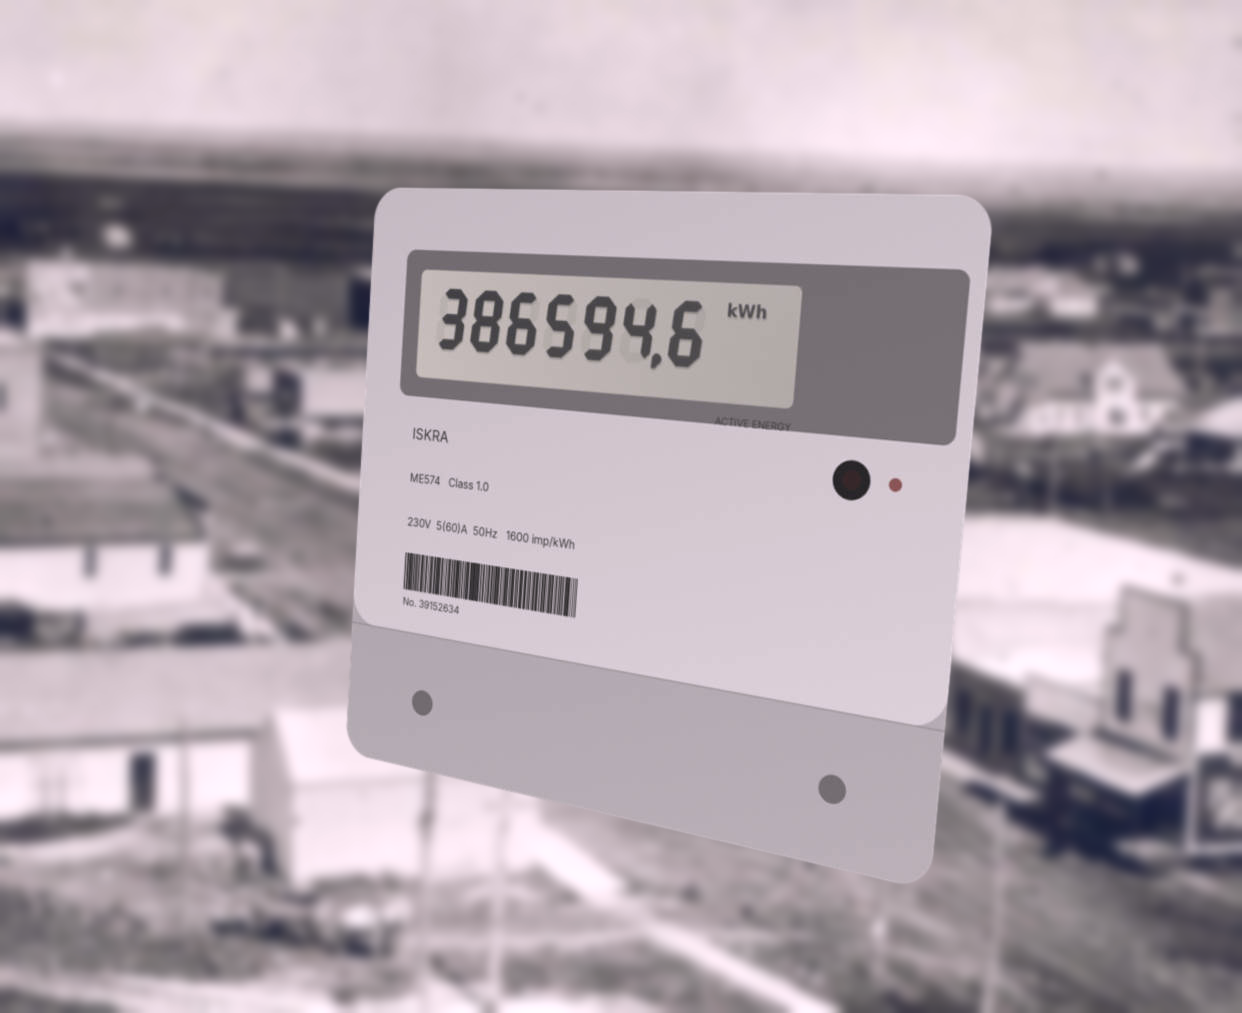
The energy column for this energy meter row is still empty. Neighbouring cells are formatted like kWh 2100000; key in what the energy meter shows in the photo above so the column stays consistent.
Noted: kWh 386594.6
